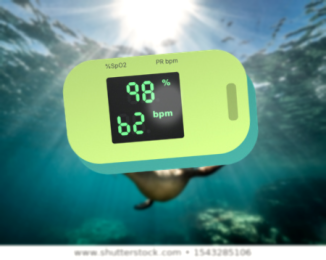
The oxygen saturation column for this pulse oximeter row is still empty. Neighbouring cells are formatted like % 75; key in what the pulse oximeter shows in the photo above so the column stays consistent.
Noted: % 98
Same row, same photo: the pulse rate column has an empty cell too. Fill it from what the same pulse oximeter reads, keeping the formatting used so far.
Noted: bpm 62
